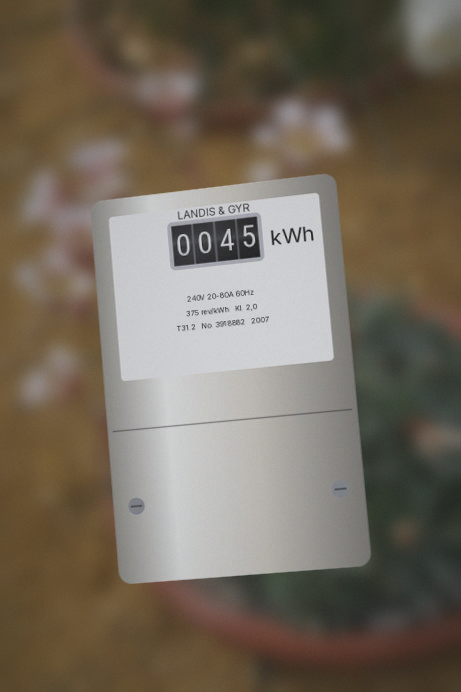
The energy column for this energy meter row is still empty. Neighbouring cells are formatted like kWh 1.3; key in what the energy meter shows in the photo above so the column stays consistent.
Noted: kWh 45
